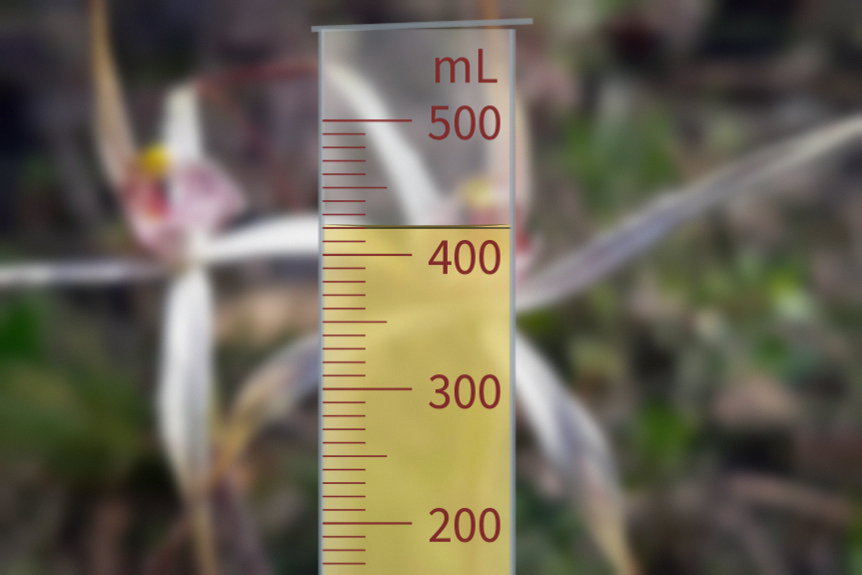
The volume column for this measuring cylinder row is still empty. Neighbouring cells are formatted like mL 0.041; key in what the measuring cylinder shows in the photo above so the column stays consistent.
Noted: mL 420
